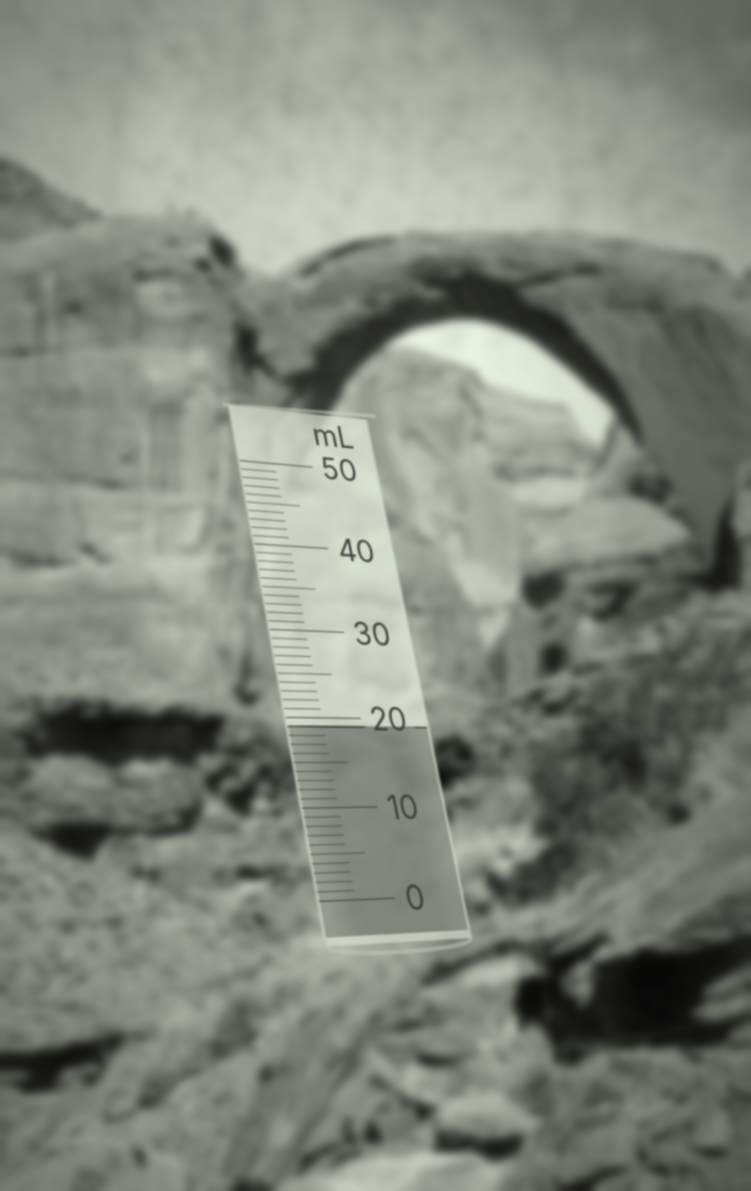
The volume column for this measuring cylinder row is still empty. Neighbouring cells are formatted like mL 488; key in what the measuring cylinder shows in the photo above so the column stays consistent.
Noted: mL 19
